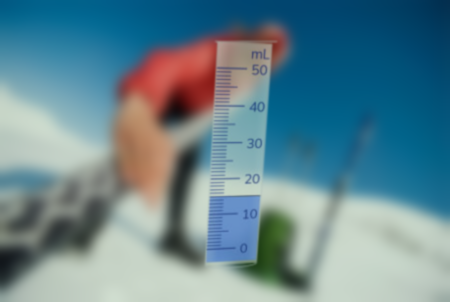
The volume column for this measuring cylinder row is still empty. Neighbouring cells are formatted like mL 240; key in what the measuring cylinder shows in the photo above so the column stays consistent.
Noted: mL 15
